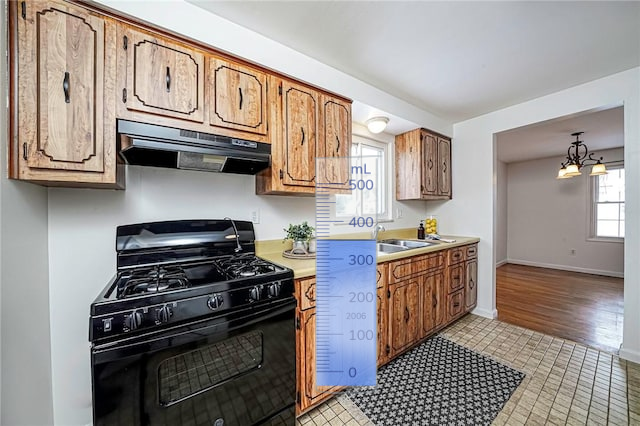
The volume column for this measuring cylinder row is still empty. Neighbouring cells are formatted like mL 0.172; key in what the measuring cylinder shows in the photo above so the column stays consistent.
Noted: mL 350
